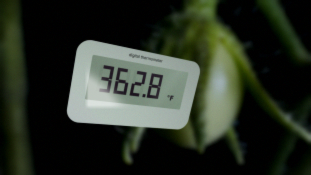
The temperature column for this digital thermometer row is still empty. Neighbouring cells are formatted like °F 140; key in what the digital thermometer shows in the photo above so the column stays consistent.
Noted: °F 362.8
